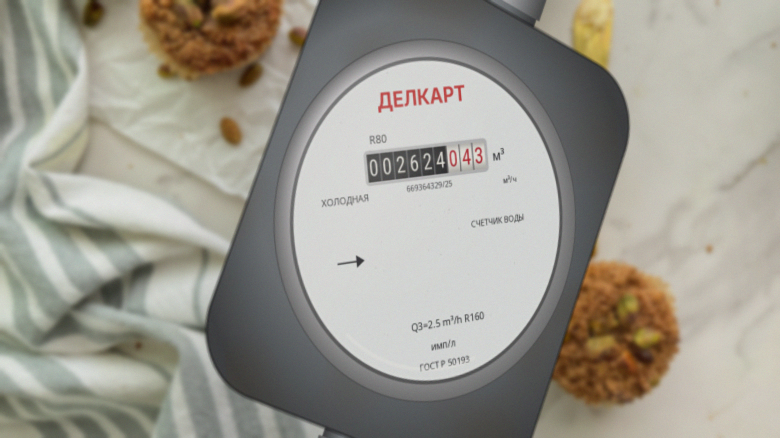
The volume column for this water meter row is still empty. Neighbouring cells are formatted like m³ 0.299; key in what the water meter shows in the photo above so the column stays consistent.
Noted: m³ 2624.043
